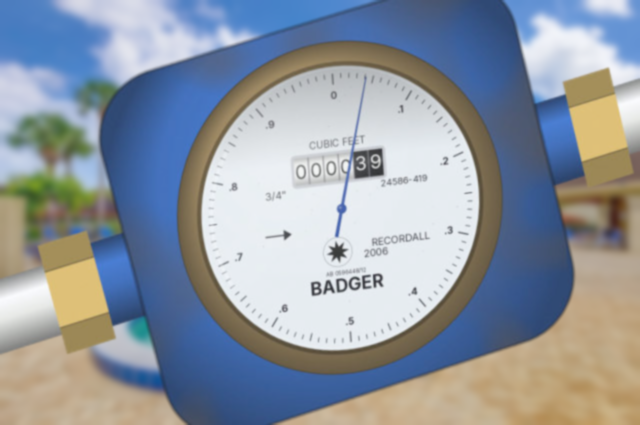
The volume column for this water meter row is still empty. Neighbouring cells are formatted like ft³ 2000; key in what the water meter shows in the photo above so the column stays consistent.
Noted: ft³ 39.04
